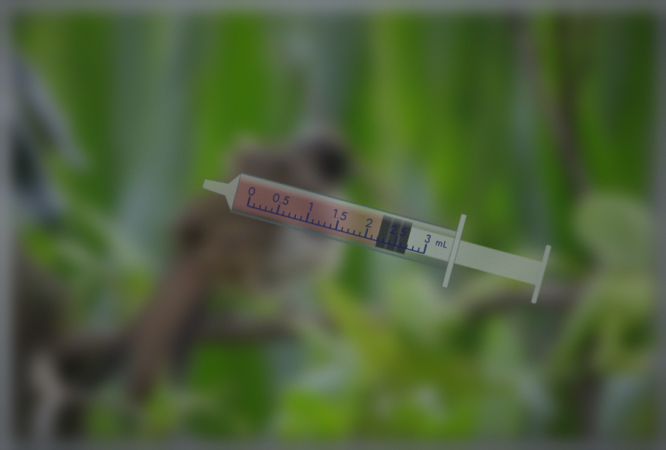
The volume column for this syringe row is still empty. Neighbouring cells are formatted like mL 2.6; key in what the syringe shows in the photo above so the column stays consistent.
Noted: mL 2.2
